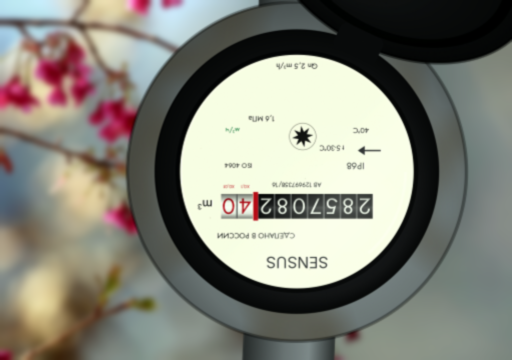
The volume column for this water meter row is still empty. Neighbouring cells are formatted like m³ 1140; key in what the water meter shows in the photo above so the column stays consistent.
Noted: m³ 2857082.40
